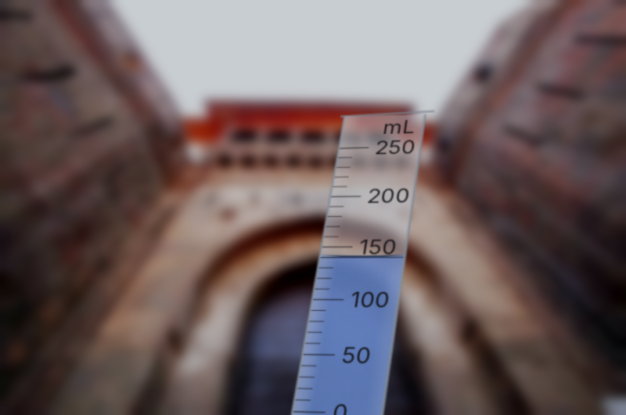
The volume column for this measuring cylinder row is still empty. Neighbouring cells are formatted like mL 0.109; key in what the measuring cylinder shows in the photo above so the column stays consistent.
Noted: mL 140
